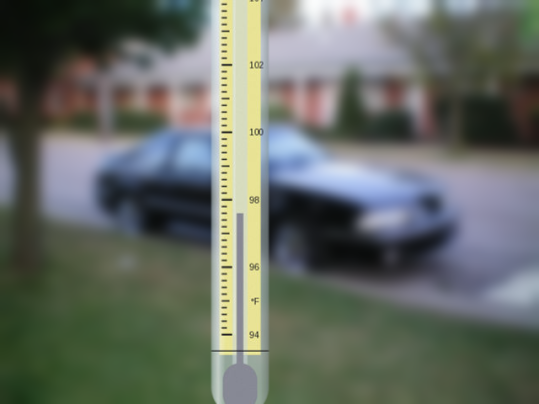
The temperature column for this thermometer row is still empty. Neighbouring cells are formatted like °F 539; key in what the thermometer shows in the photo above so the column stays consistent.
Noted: °F 97.6
